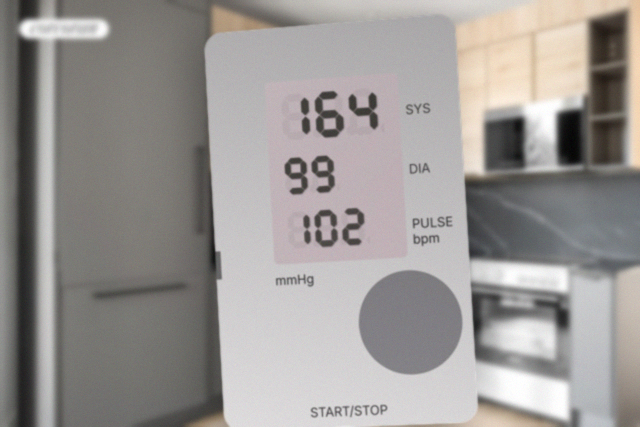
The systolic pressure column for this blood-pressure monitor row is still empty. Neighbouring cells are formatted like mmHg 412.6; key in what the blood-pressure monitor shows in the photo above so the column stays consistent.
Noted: mmHg 164
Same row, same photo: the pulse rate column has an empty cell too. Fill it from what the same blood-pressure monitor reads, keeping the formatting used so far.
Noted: bpm 102
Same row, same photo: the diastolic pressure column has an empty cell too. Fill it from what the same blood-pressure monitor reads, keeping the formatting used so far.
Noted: mmHg 99
